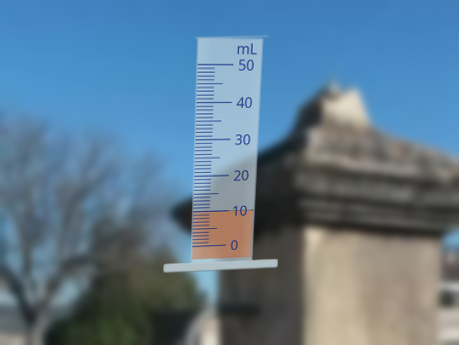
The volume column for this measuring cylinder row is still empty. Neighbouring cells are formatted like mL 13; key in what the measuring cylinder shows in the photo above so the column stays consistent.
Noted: mL 10
